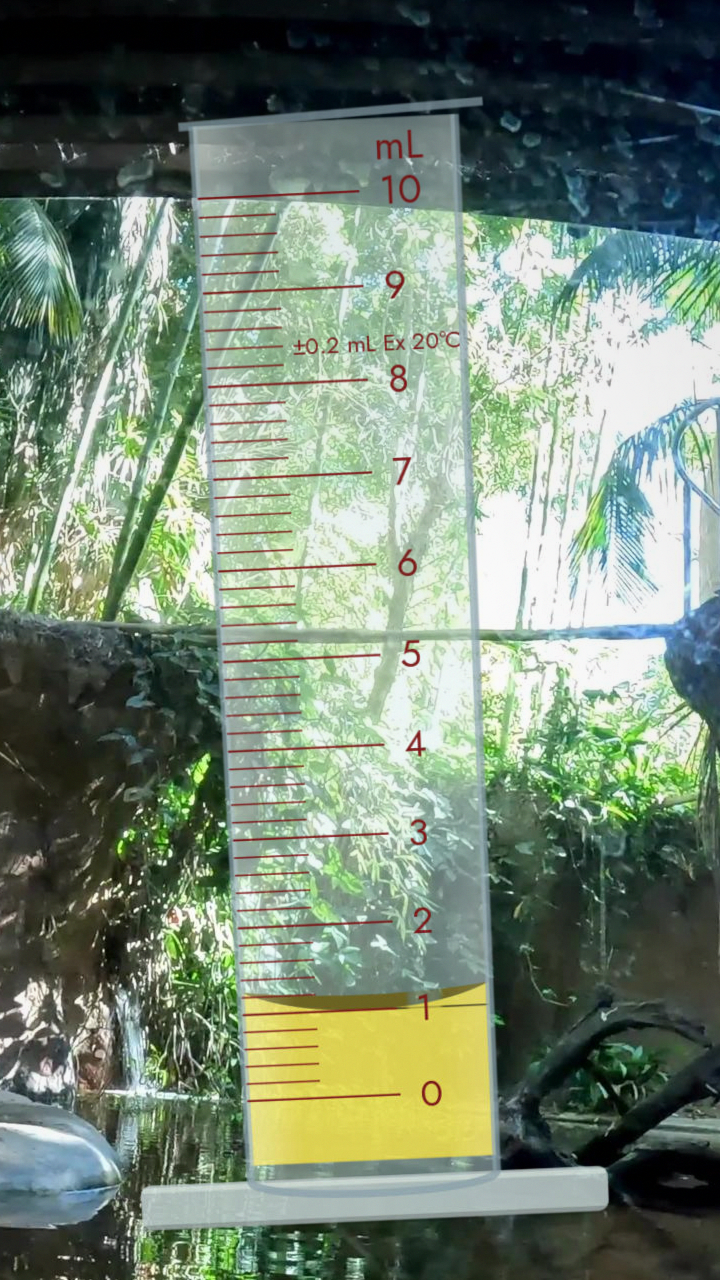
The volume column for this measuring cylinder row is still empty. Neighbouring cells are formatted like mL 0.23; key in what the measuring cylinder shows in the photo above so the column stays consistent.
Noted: mL 1
